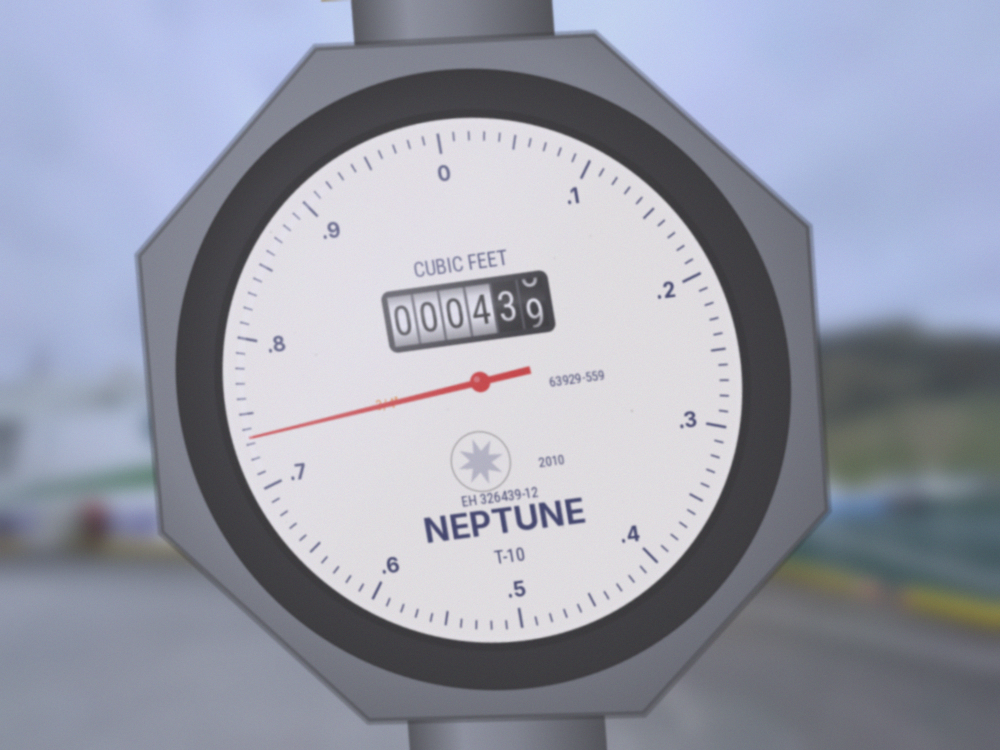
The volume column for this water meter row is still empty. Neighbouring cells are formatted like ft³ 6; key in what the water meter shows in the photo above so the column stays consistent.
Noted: ft³ 438.73
